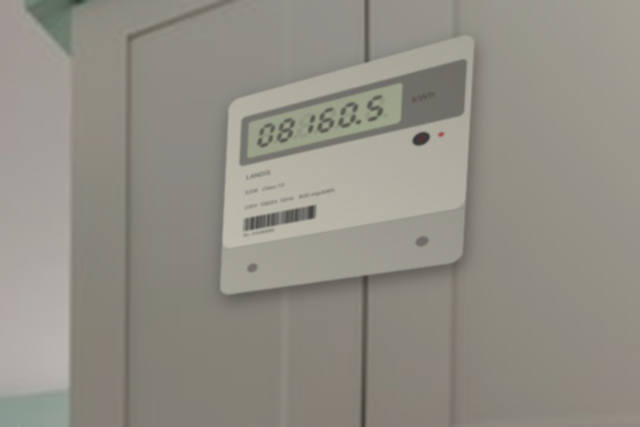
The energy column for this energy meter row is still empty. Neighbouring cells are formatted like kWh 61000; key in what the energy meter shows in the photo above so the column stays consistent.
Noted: kWh 8160.5
